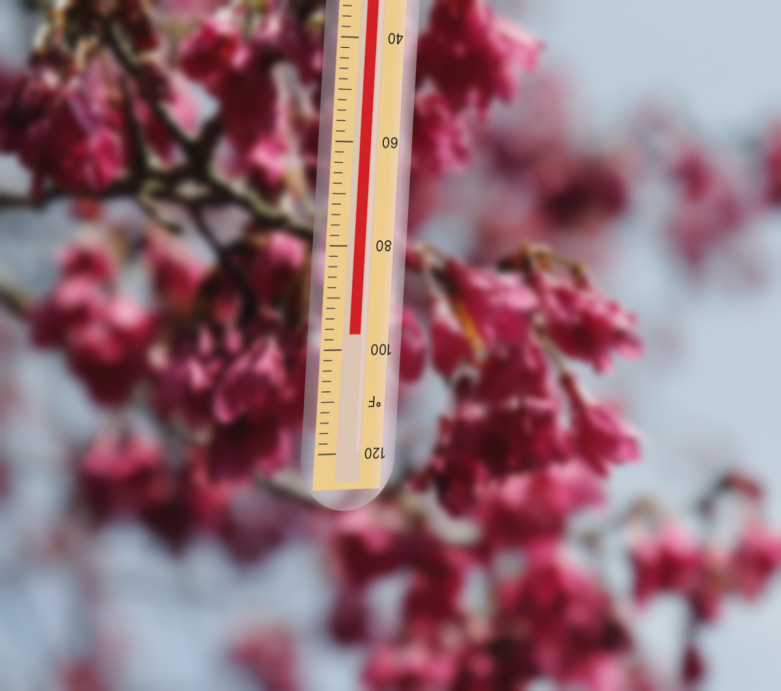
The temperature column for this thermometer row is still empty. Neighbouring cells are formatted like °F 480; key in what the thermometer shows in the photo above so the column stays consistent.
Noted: °F 97
